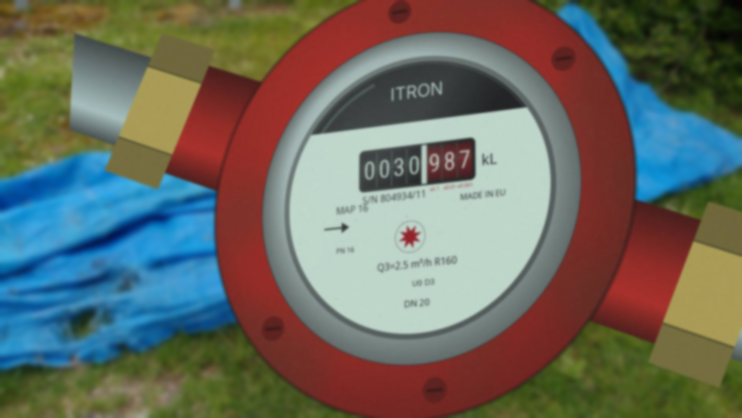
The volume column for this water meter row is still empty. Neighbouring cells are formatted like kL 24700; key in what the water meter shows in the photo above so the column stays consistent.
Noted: kL 30.987
